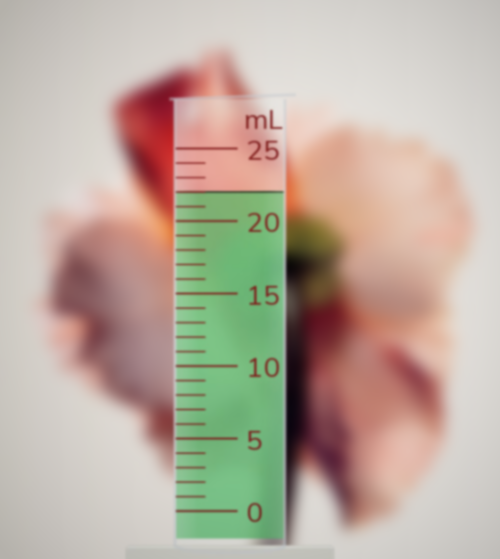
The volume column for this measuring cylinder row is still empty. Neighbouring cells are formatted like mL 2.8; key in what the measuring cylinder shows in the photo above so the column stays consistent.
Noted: mL 22
